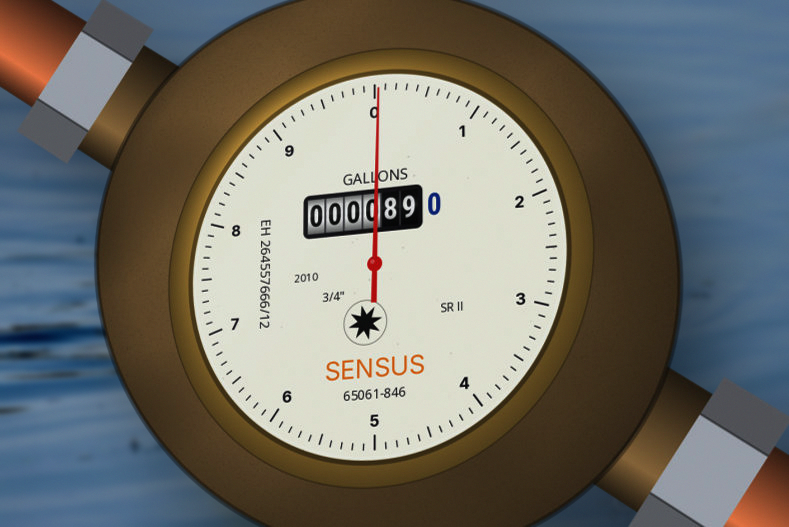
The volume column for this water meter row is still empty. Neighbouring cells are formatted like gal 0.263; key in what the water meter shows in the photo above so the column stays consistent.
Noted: gal 890.0
